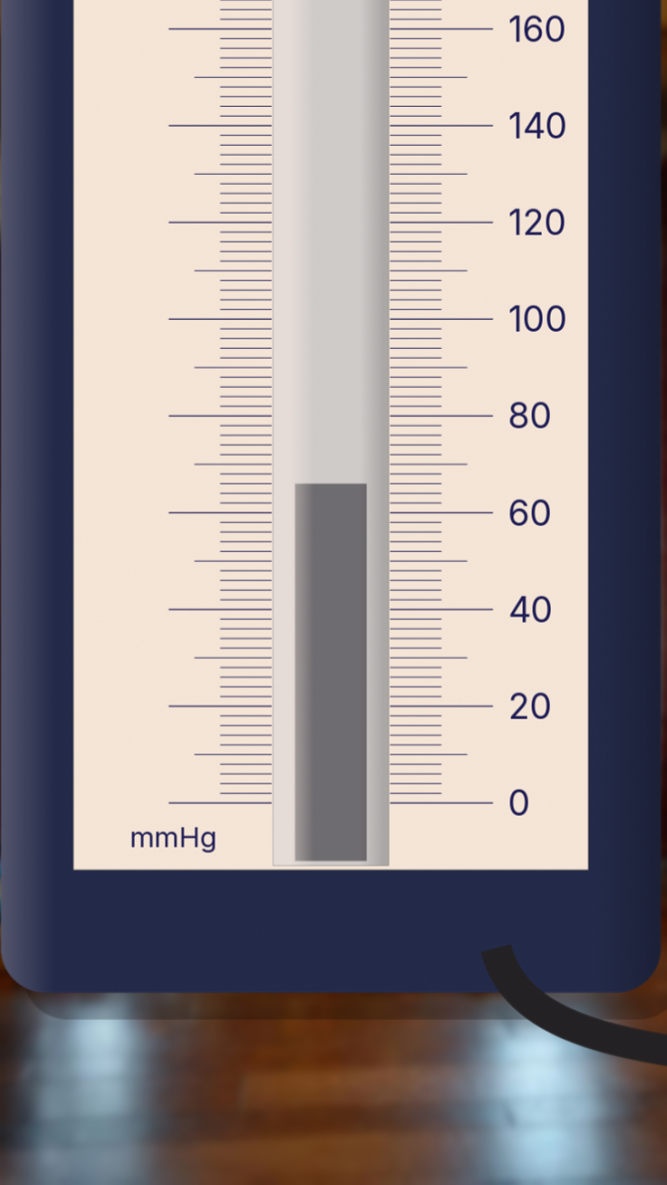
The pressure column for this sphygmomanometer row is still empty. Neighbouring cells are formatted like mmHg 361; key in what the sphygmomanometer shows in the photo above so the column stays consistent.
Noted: mmHg 66
